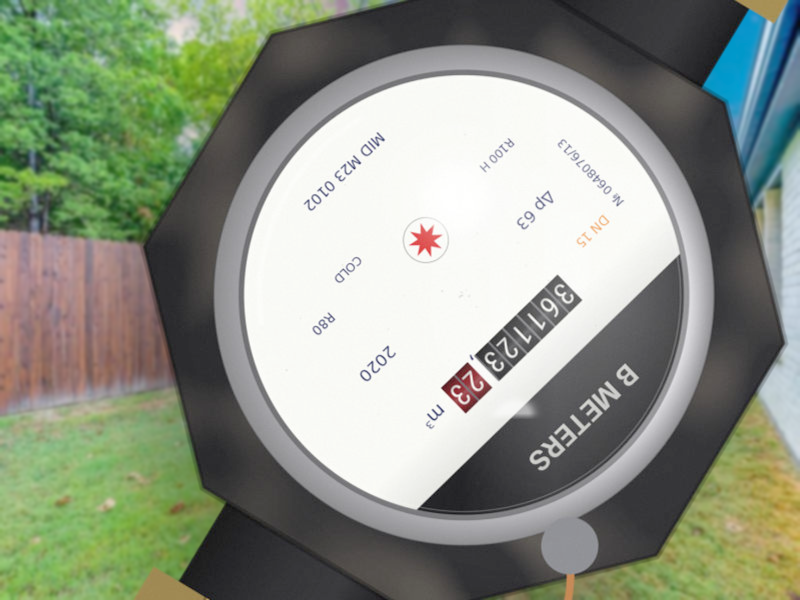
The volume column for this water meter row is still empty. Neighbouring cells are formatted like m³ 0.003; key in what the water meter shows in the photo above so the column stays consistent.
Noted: m³ 361123.23
